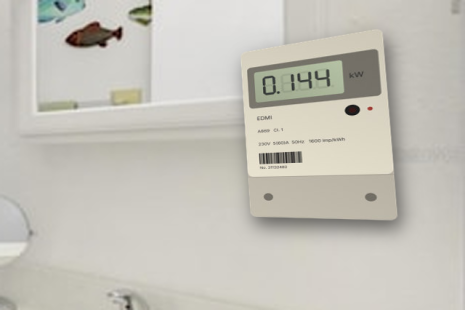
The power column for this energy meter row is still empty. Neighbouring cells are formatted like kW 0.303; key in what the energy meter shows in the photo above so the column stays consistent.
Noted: kW 0.144
